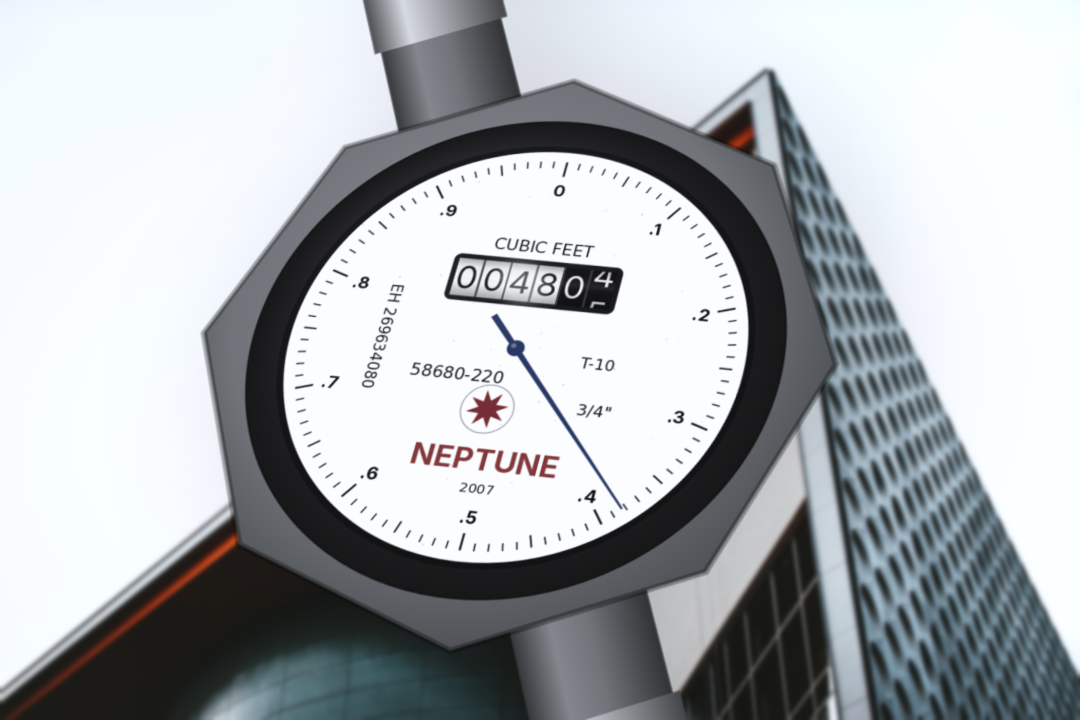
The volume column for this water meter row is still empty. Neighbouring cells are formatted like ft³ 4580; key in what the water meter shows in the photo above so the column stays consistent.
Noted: ft³ 4804.38
